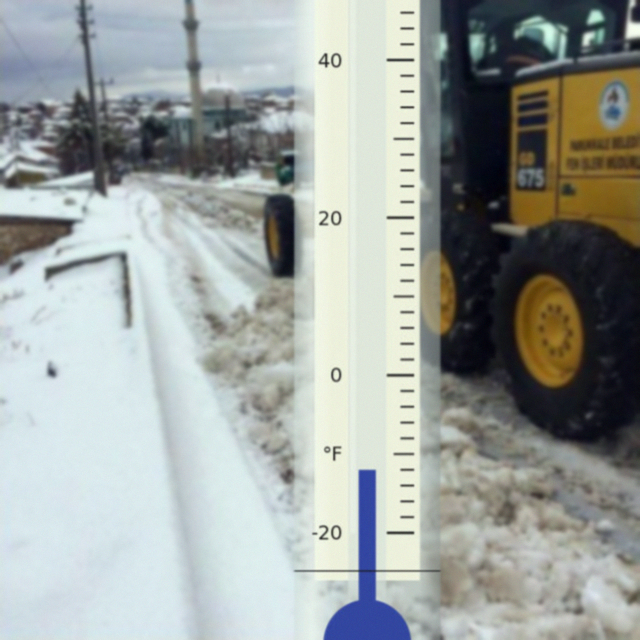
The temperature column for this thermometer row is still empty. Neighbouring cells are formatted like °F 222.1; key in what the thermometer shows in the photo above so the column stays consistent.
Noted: °F -12
